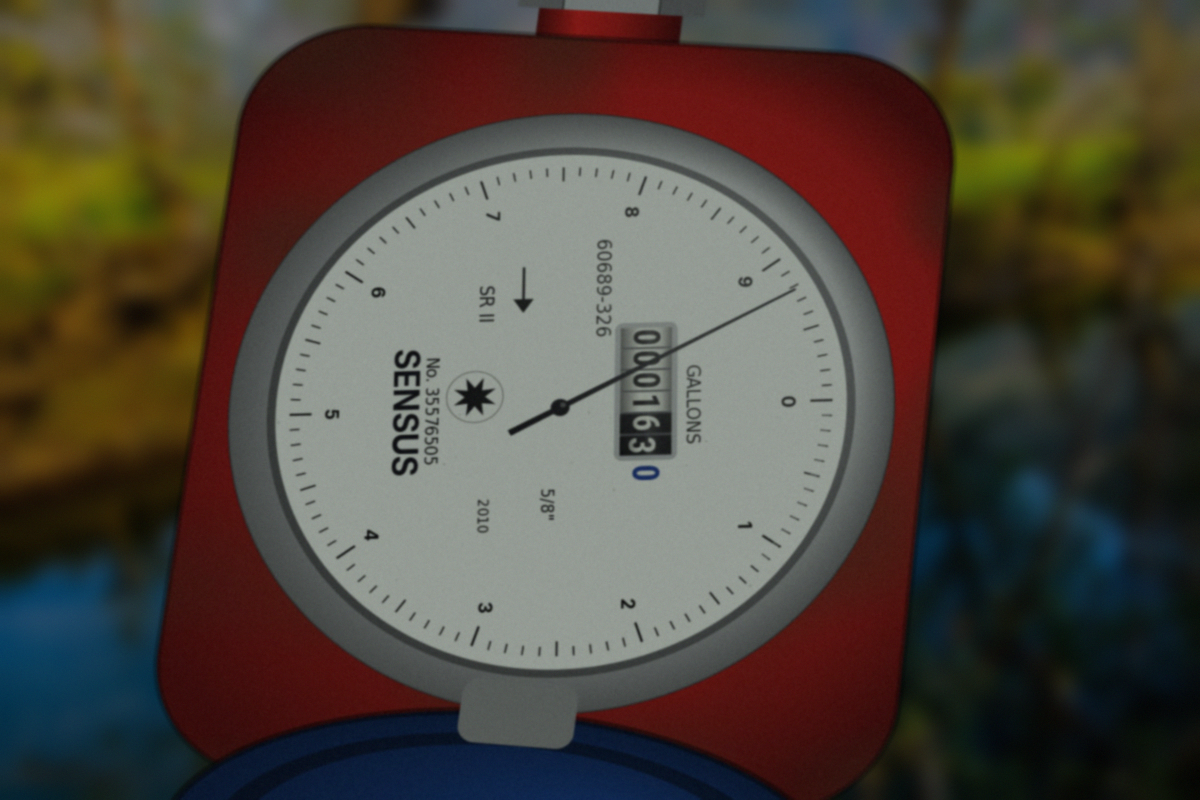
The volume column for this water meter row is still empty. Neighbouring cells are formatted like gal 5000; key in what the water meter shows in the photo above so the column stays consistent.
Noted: gal 1629.2
